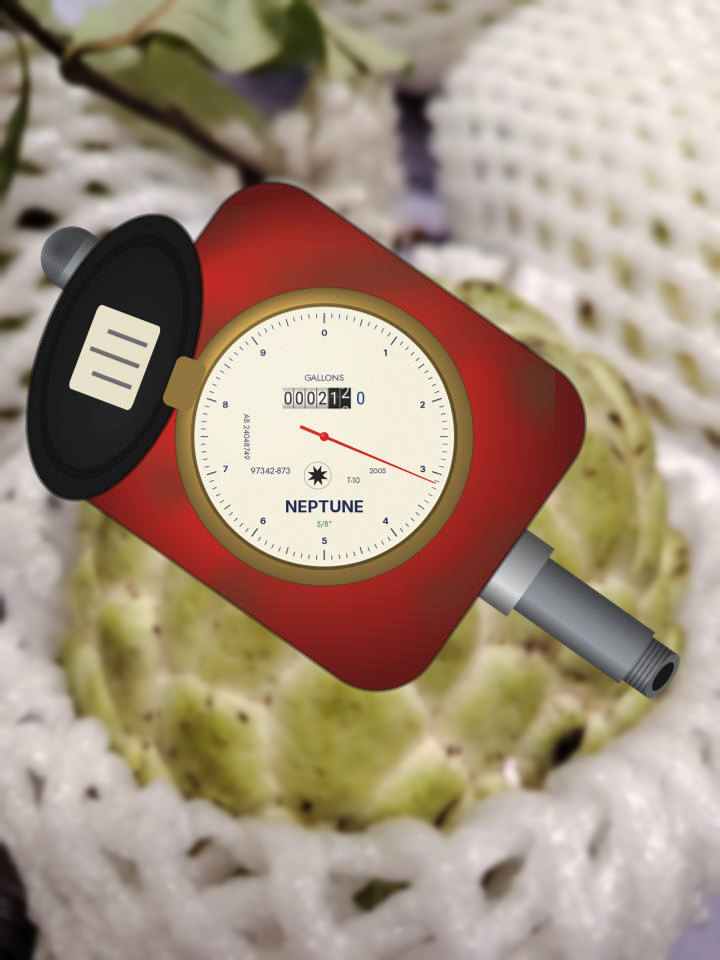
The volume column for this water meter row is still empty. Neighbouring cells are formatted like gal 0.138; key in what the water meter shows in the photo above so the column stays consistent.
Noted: gal 2123.1
